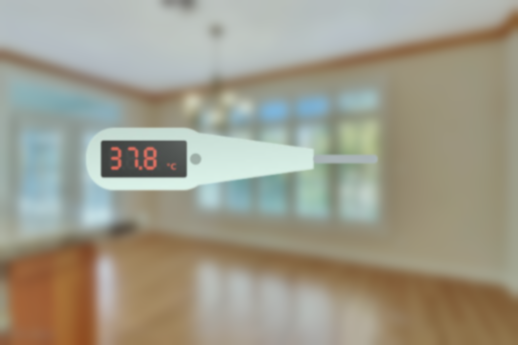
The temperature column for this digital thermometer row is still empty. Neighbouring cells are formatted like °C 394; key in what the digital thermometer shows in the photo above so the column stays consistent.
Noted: °C 37.8
